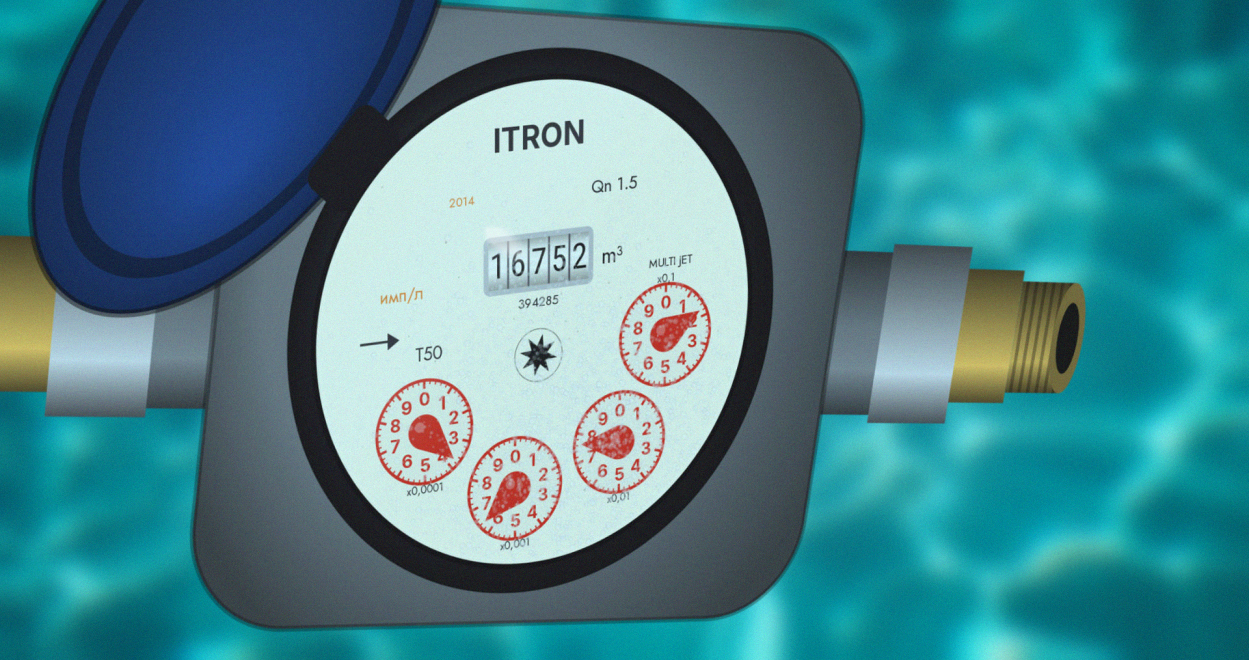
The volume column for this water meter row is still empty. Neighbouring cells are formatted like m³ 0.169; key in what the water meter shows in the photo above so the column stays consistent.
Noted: m³ 16752.1763
